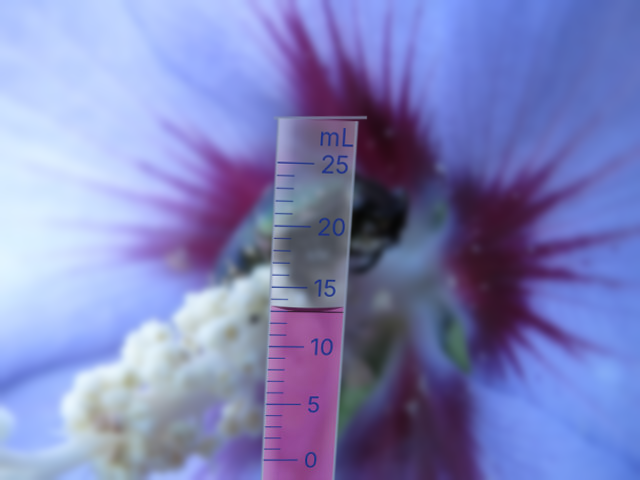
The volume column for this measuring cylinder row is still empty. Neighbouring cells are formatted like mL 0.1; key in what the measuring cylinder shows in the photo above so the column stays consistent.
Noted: mL 13
